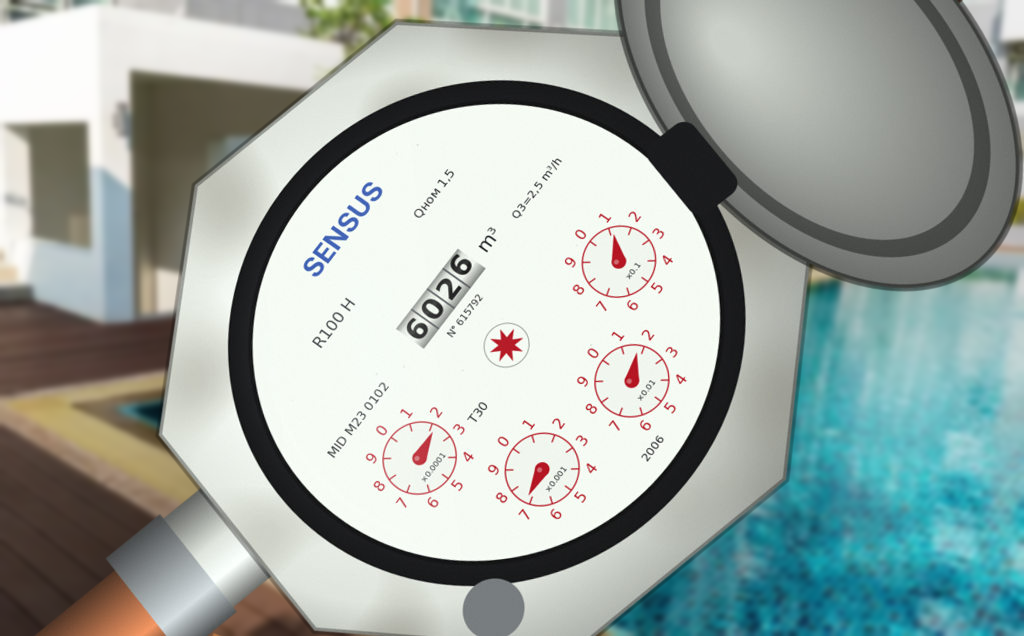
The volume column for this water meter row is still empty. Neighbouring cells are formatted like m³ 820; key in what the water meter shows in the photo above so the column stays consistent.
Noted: m³ 6026.1172
